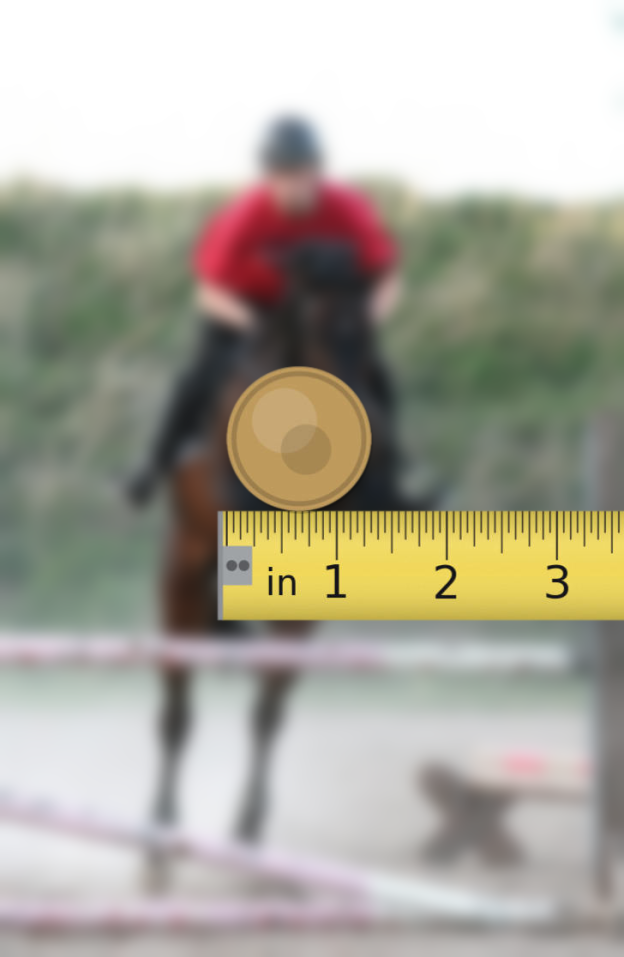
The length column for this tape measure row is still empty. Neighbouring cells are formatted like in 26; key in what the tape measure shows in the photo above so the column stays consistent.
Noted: in 1.3125
